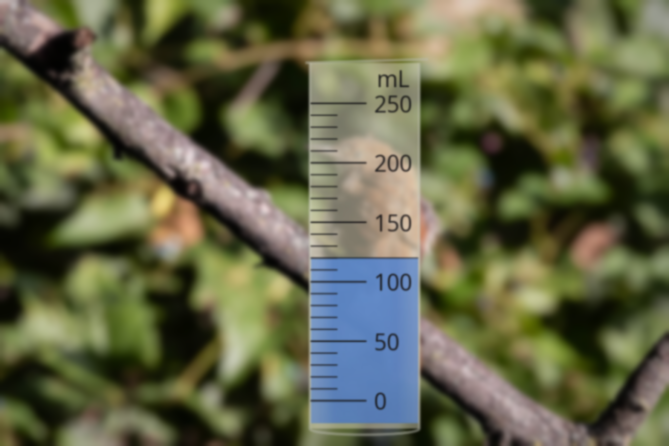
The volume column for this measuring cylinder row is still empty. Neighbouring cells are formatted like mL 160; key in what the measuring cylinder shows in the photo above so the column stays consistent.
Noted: mL 120
